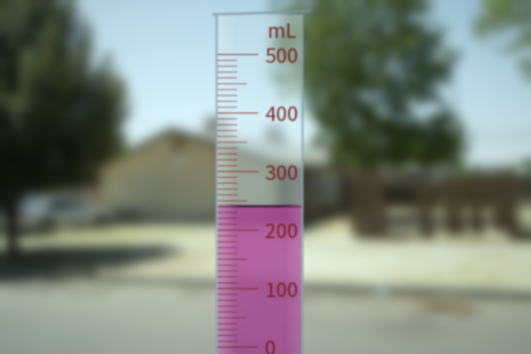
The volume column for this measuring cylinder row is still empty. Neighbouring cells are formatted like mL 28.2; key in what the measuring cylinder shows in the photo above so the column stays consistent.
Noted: mL 240
